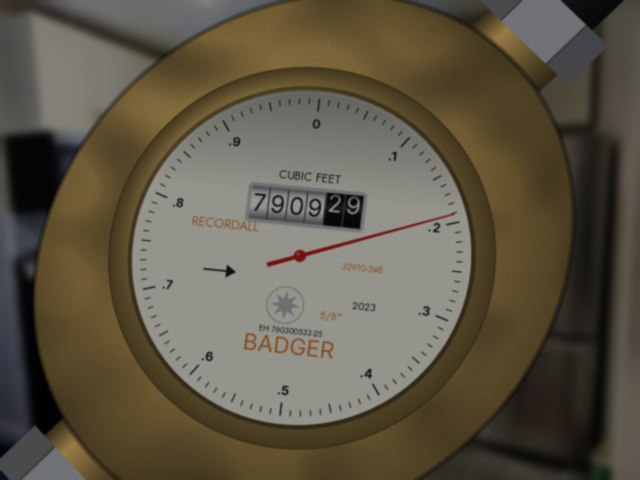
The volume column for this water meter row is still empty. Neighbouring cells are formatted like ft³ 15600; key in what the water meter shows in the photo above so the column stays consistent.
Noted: ft³ 790929.19
